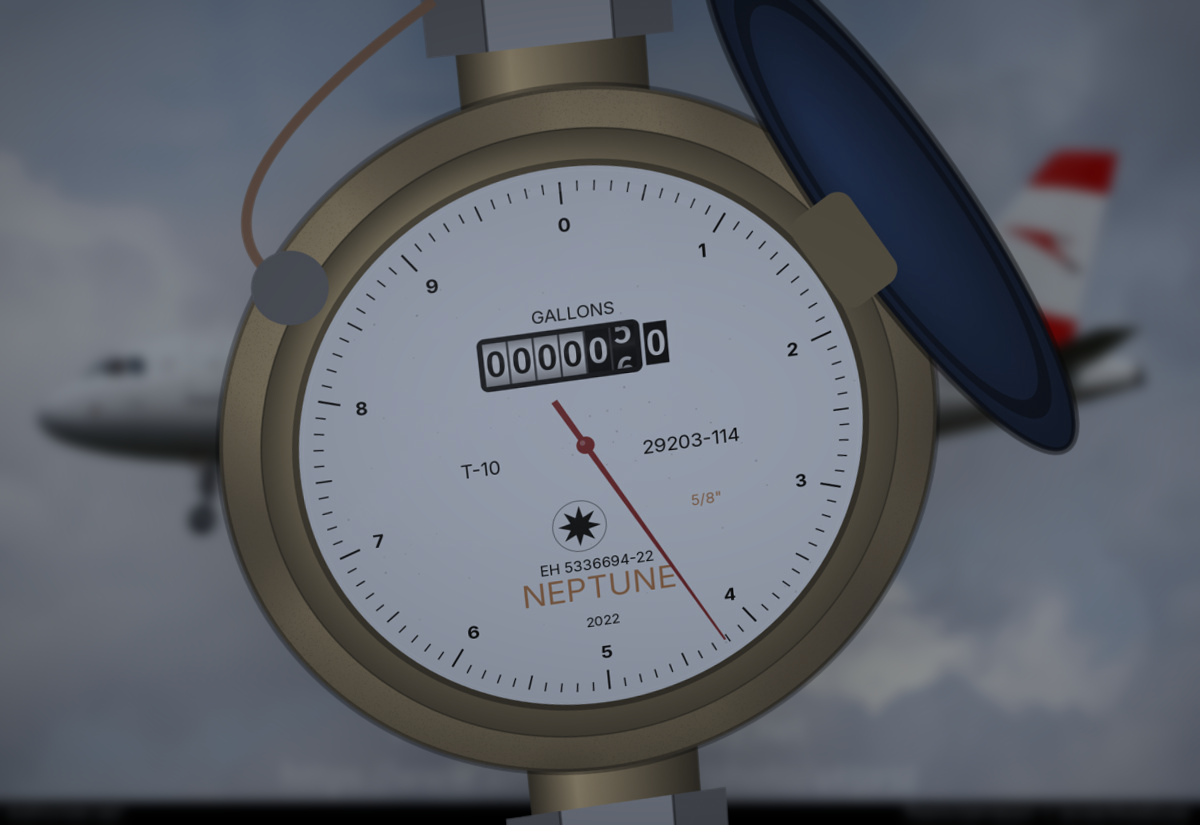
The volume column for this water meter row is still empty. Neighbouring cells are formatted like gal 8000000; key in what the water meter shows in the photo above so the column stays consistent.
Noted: gal 54.2
